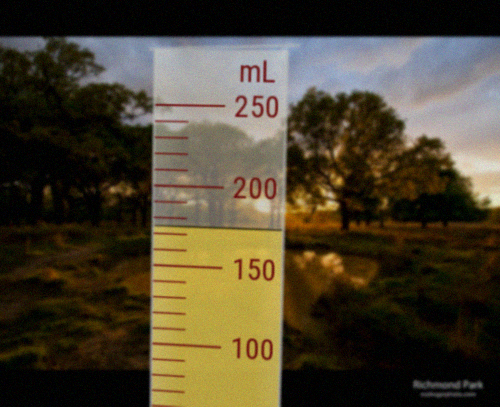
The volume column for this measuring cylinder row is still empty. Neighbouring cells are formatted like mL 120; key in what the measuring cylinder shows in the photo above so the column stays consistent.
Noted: mL 175
